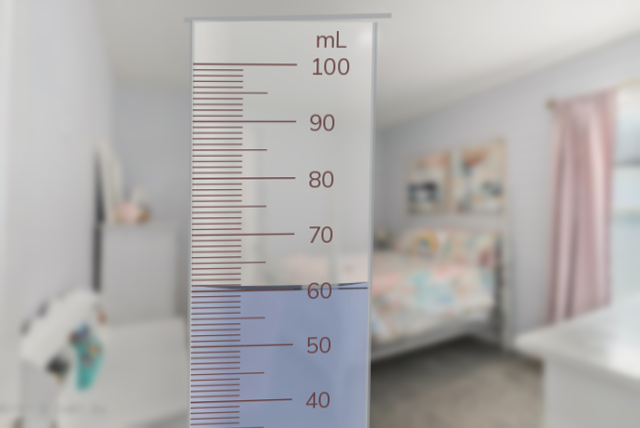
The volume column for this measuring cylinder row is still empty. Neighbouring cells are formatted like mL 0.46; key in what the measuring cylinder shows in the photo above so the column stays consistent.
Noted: mL 60
